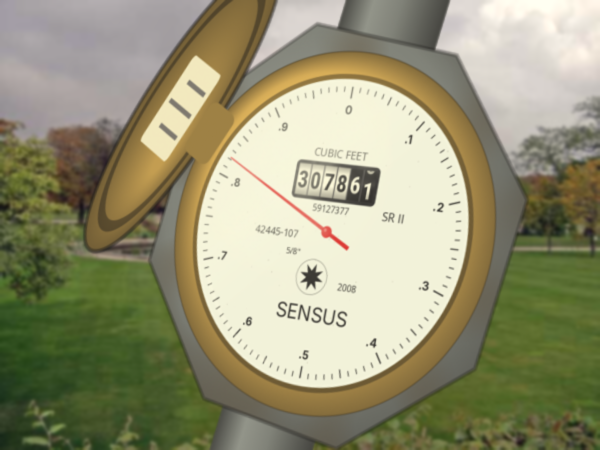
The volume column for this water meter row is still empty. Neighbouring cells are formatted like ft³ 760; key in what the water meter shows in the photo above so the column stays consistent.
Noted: ft³ 307860.82
